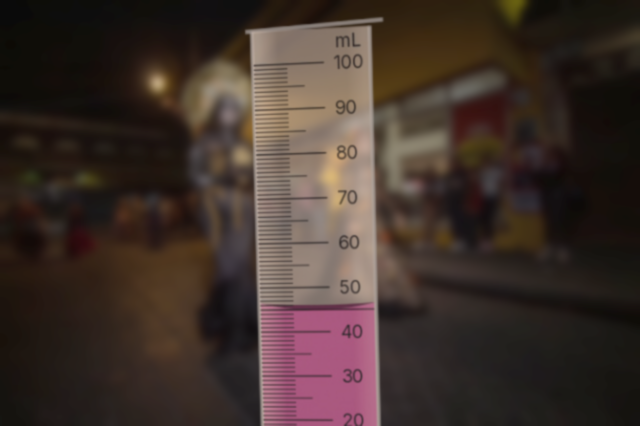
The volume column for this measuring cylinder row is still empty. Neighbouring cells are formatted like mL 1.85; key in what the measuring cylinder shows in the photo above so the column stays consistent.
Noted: mL 45
